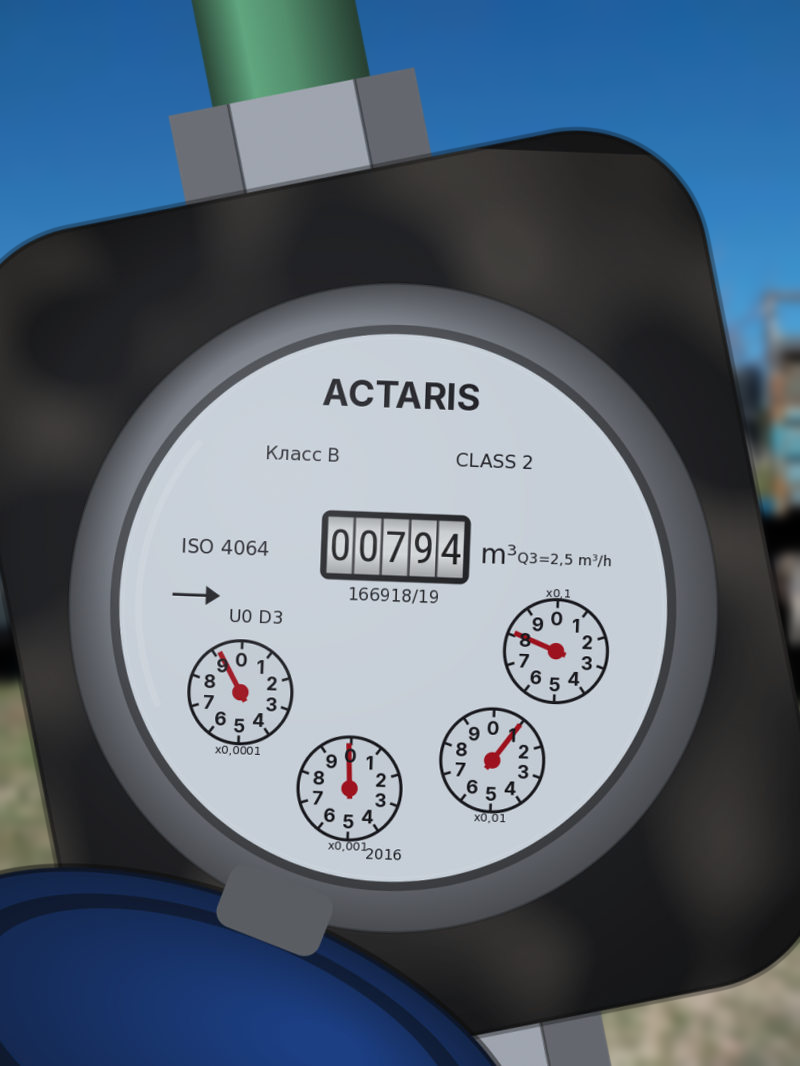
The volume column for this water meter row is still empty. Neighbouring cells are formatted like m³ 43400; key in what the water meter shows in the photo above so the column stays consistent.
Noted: m³ 794.8099
